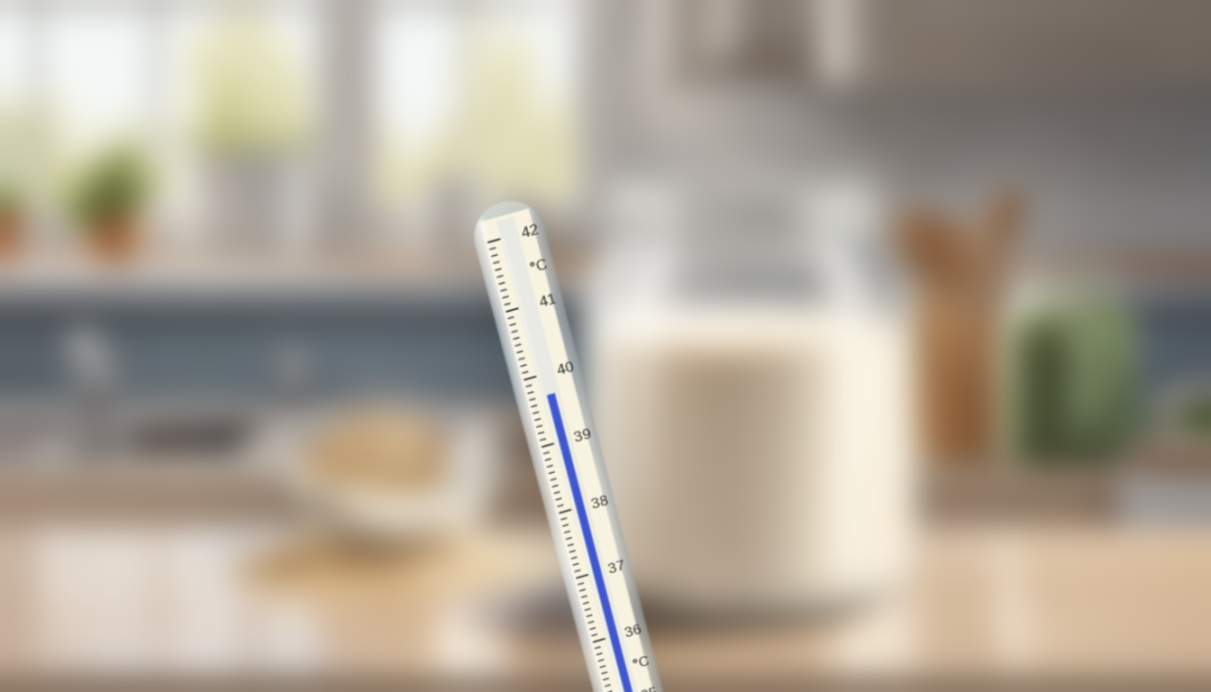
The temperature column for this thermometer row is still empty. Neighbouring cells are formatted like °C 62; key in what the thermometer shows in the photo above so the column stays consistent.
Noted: °C 39.7
